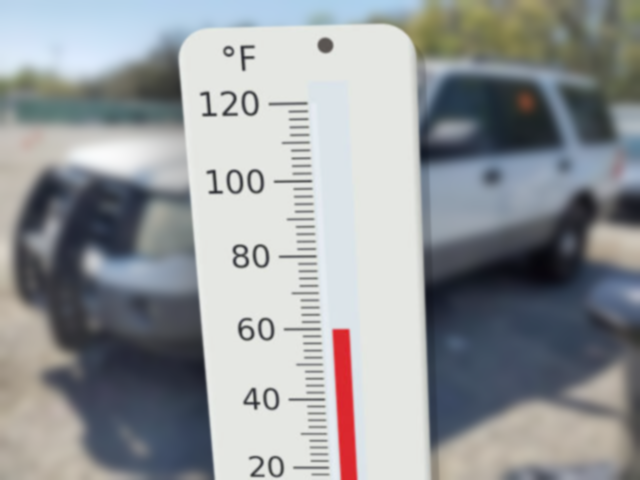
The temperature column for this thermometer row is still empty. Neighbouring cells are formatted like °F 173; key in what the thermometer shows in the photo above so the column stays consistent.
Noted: °F 60
